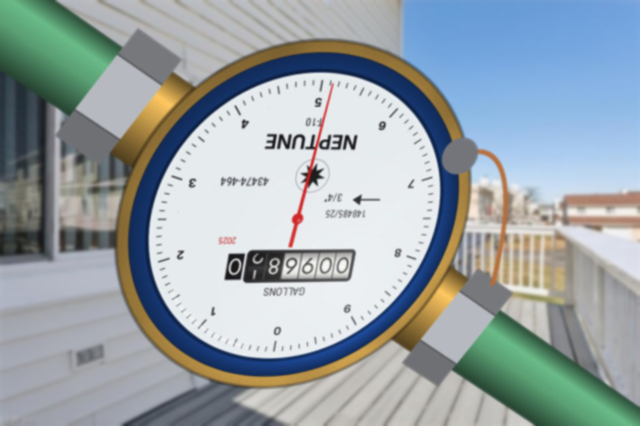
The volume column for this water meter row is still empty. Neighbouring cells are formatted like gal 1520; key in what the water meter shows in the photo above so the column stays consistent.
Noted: gal 96815.1
